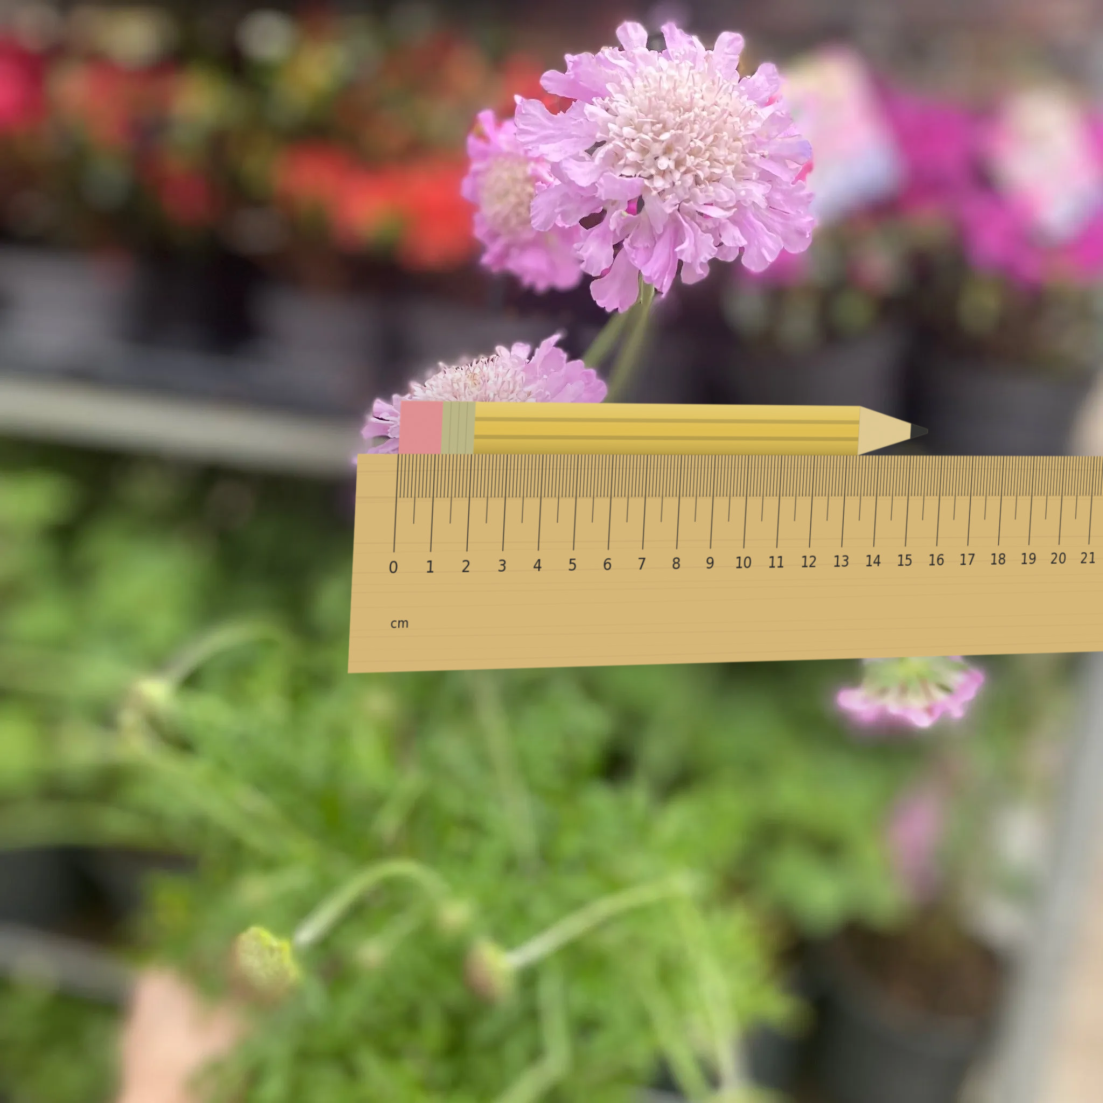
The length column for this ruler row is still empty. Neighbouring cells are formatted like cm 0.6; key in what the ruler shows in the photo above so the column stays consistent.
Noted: cm 15.5
